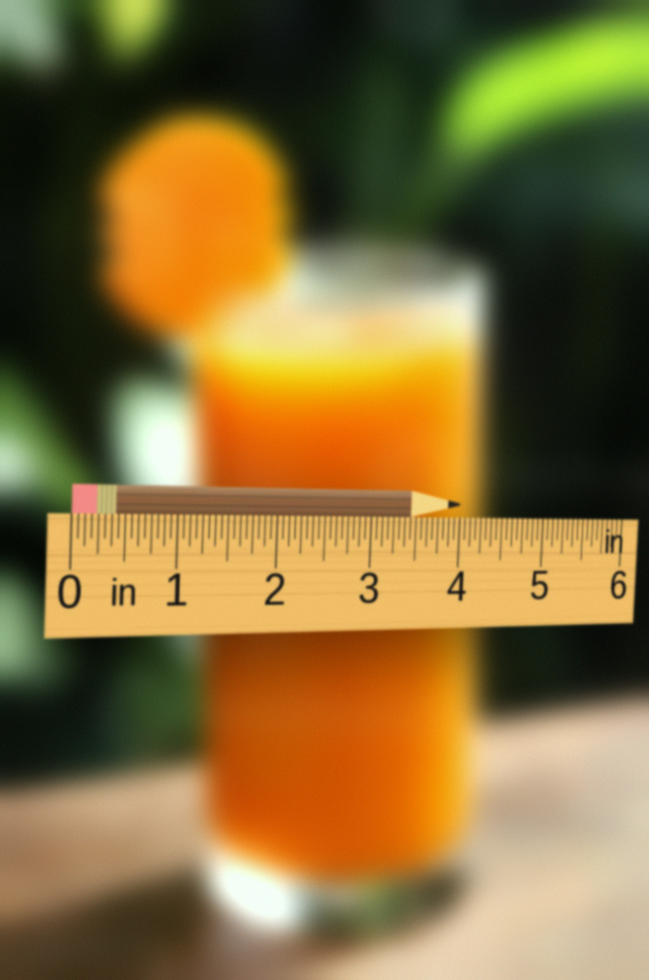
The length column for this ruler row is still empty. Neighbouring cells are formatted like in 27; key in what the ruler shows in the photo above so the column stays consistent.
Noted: in 4
